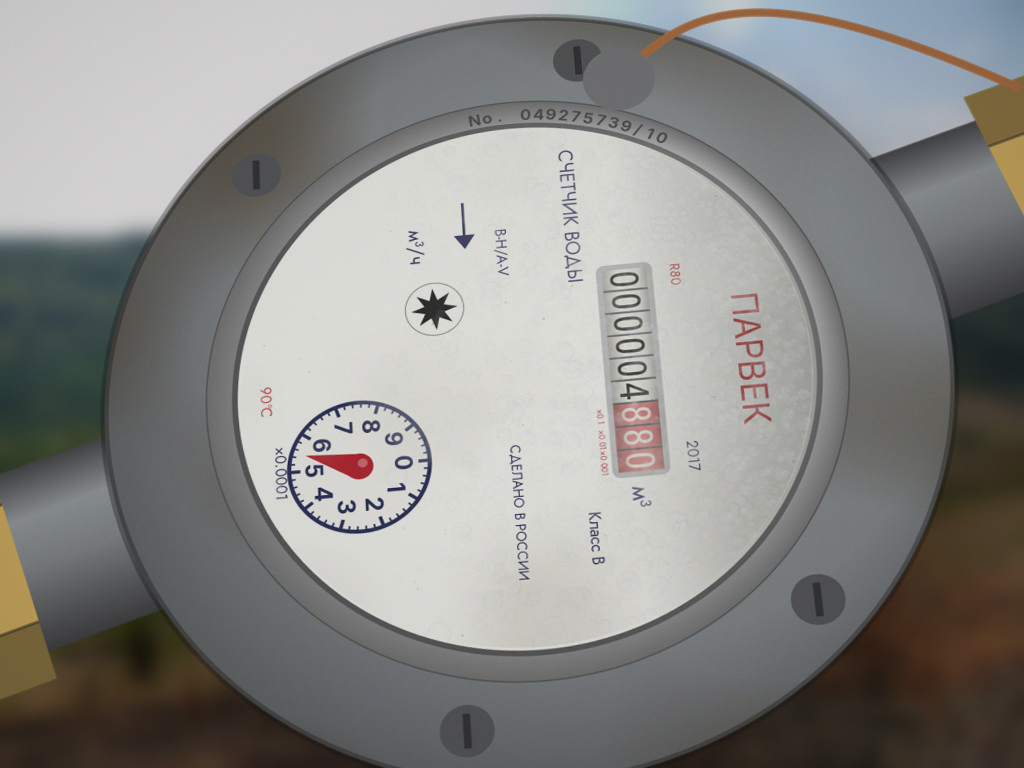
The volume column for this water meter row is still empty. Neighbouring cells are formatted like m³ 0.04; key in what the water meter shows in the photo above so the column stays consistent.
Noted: m³ 4.8805
